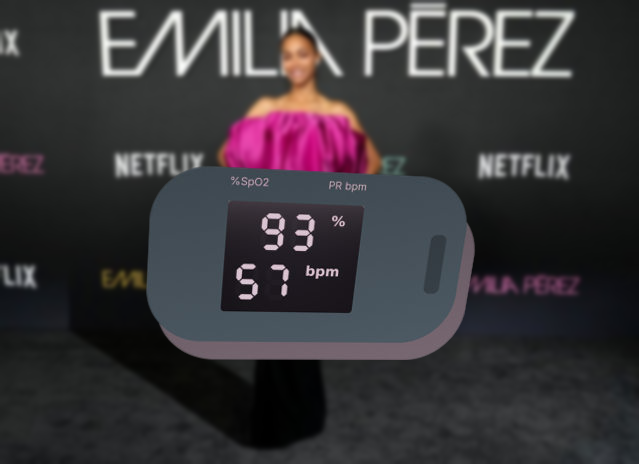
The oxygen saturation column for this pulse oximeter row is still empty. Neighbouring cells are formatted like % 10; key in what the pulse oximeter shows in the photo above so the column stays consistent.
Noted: % 93
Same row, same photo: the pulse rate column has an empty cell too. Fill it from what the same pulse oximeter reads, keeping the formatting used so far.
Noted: bpm 57
